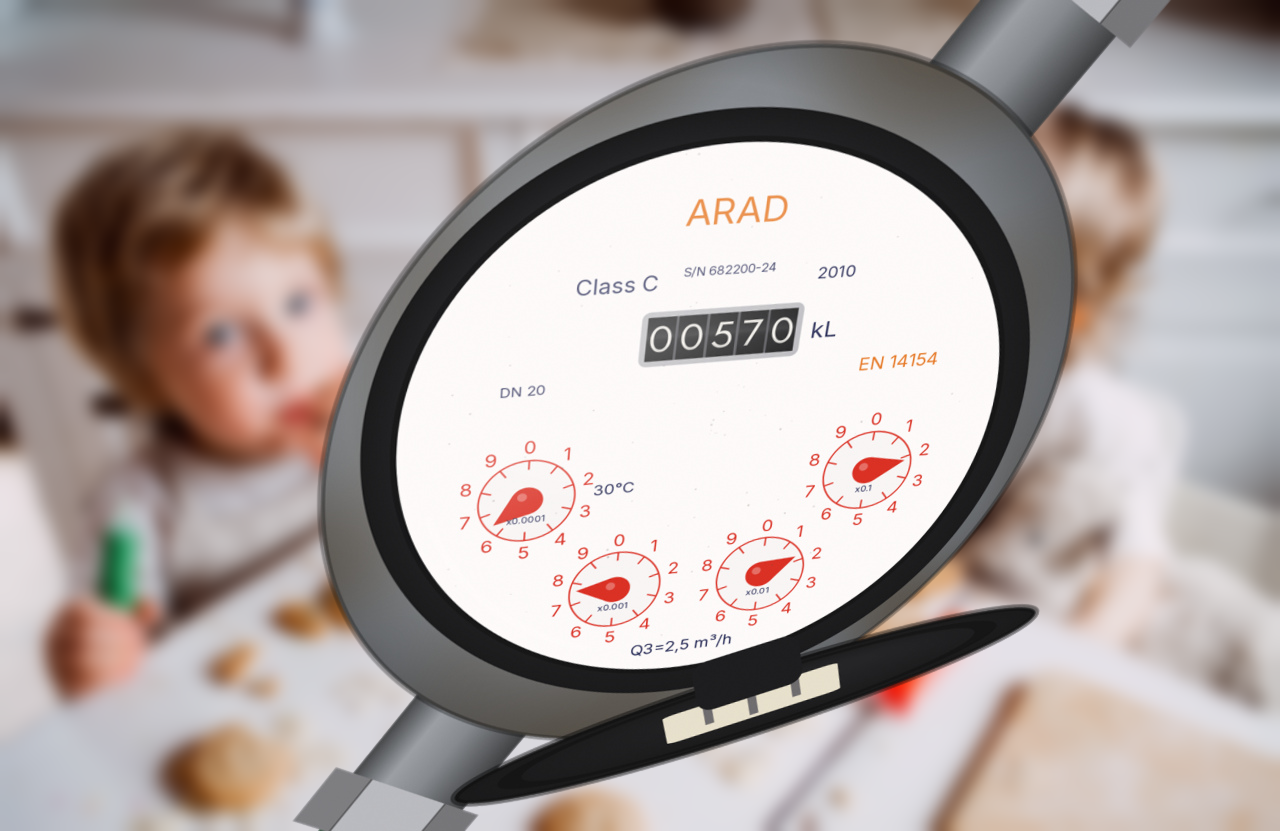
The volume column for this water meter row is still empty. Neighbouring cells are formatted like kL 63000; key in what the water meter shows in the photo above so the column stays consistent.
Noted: kL 570.2176
